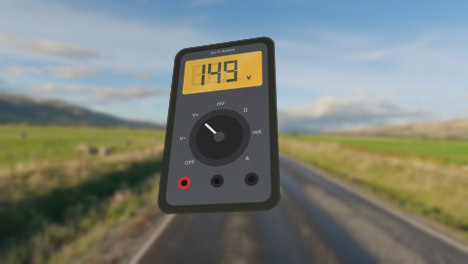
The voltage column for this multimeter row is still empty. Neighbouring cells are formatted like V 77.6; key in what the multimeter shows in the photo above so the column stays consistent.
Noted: V 149
